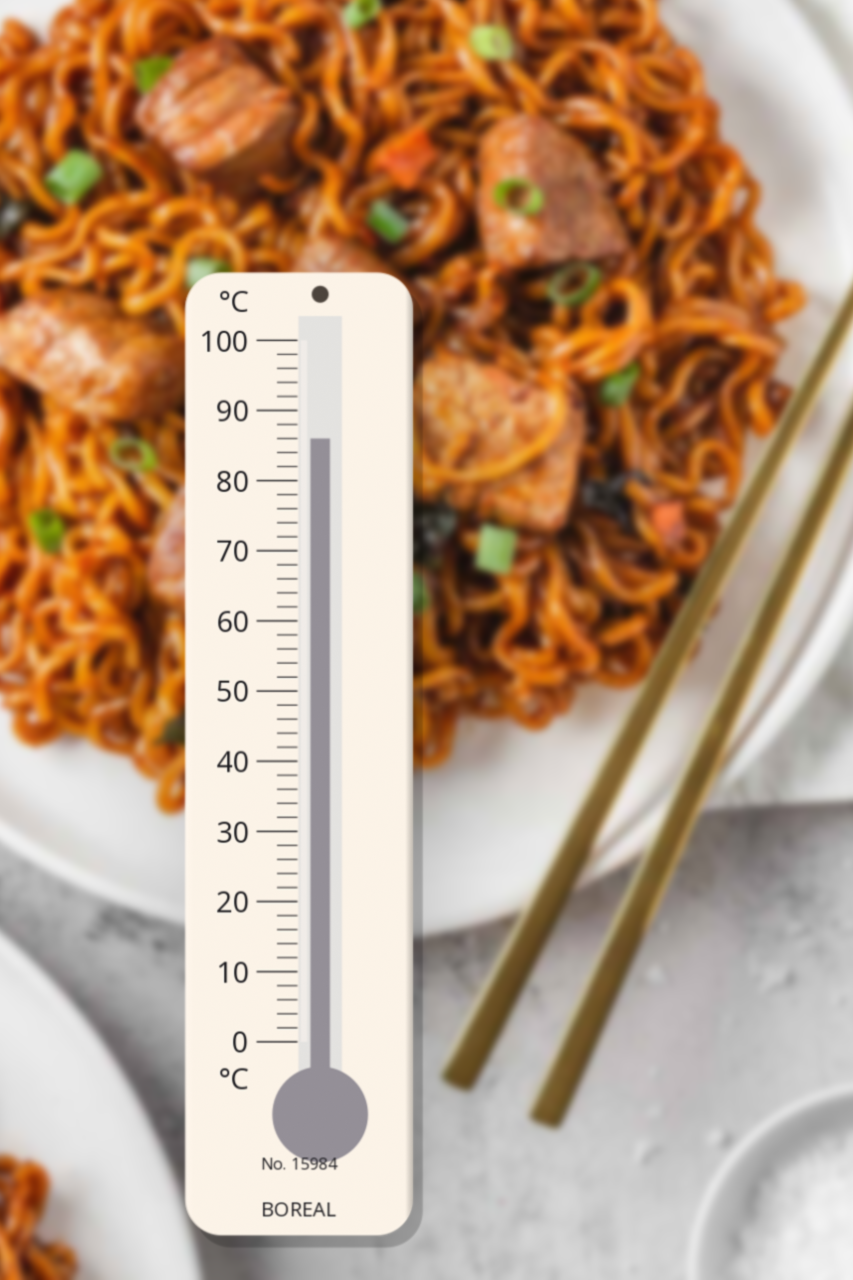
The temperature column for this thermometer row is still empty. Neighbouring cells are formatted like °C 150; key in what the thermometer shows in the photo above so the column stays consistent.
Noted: °C 86
